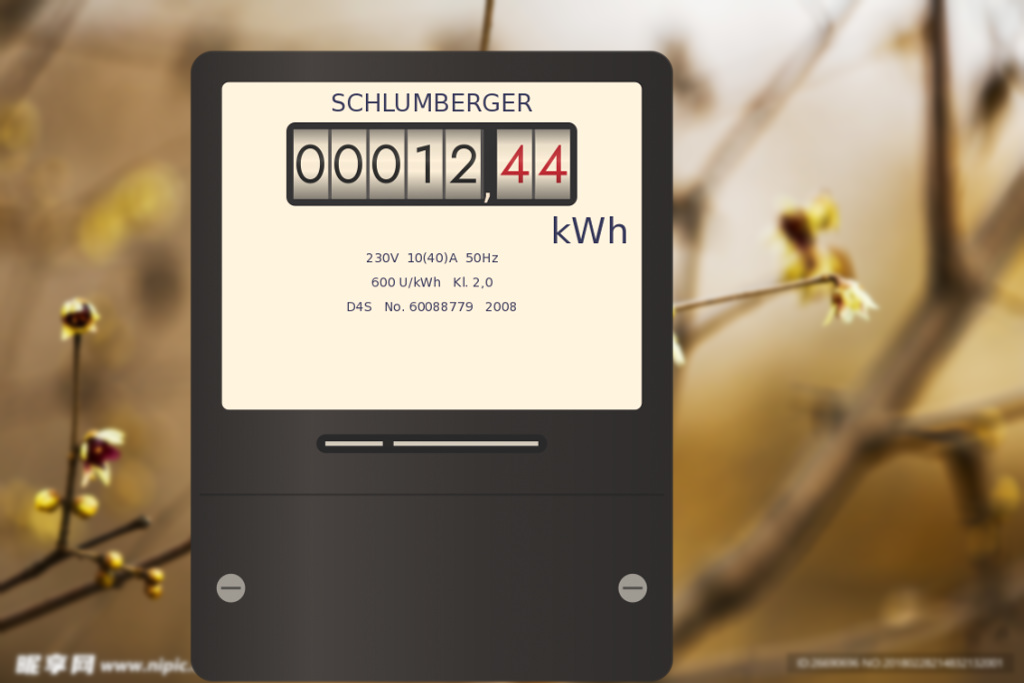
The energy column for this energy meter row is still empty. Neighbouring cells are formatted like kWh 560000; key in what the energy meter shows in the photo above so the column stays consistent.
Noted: kWh 12.44
